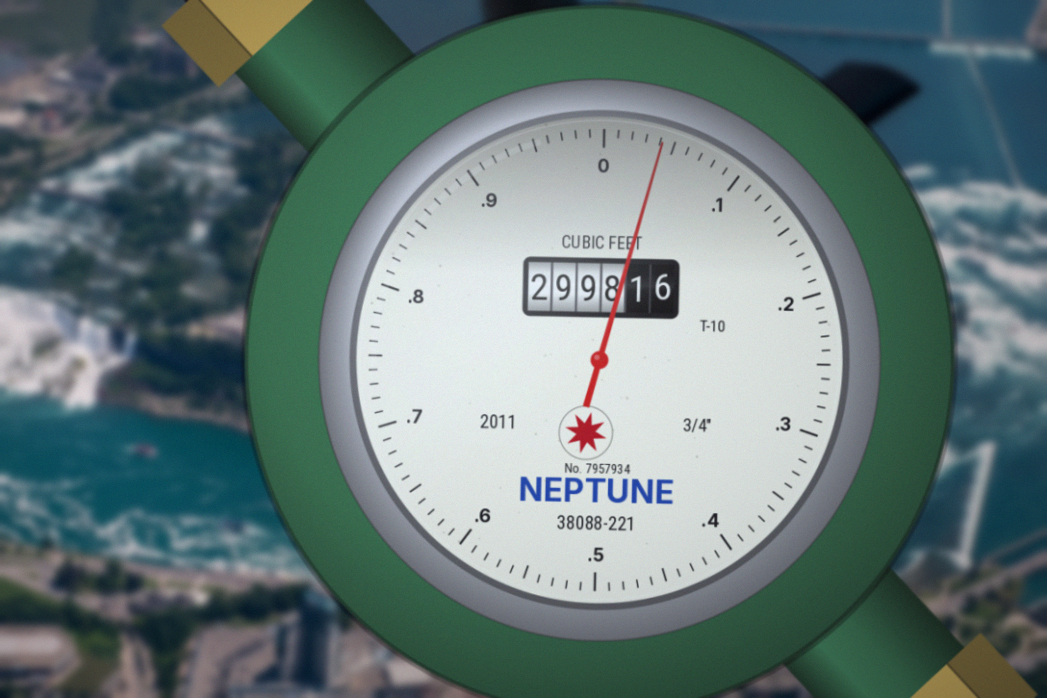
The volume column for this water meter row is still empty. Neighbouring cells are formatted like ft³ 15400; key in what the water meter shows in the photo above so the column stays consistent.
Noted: ft³ 299816.04
